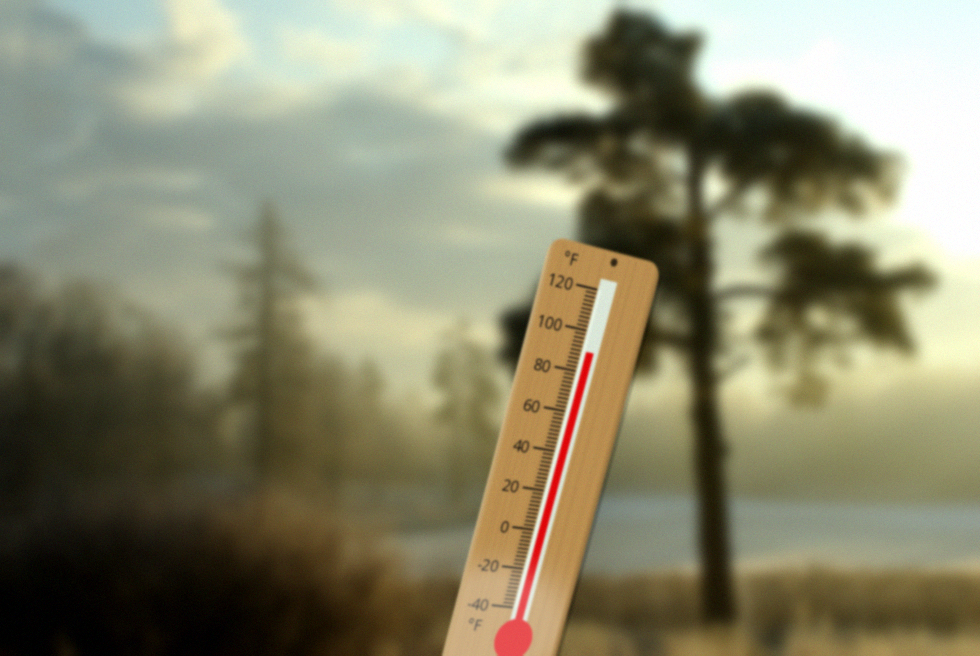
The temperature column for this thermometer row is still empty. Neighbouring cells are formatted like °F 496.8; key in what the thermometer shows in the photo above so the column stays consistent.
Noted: °F 90
